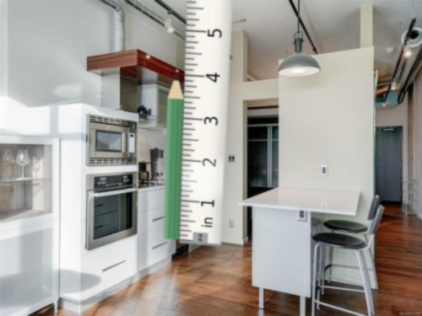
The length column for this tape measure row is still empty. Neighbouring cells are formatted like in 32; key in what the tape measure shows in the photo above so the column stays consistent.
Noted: in 4
